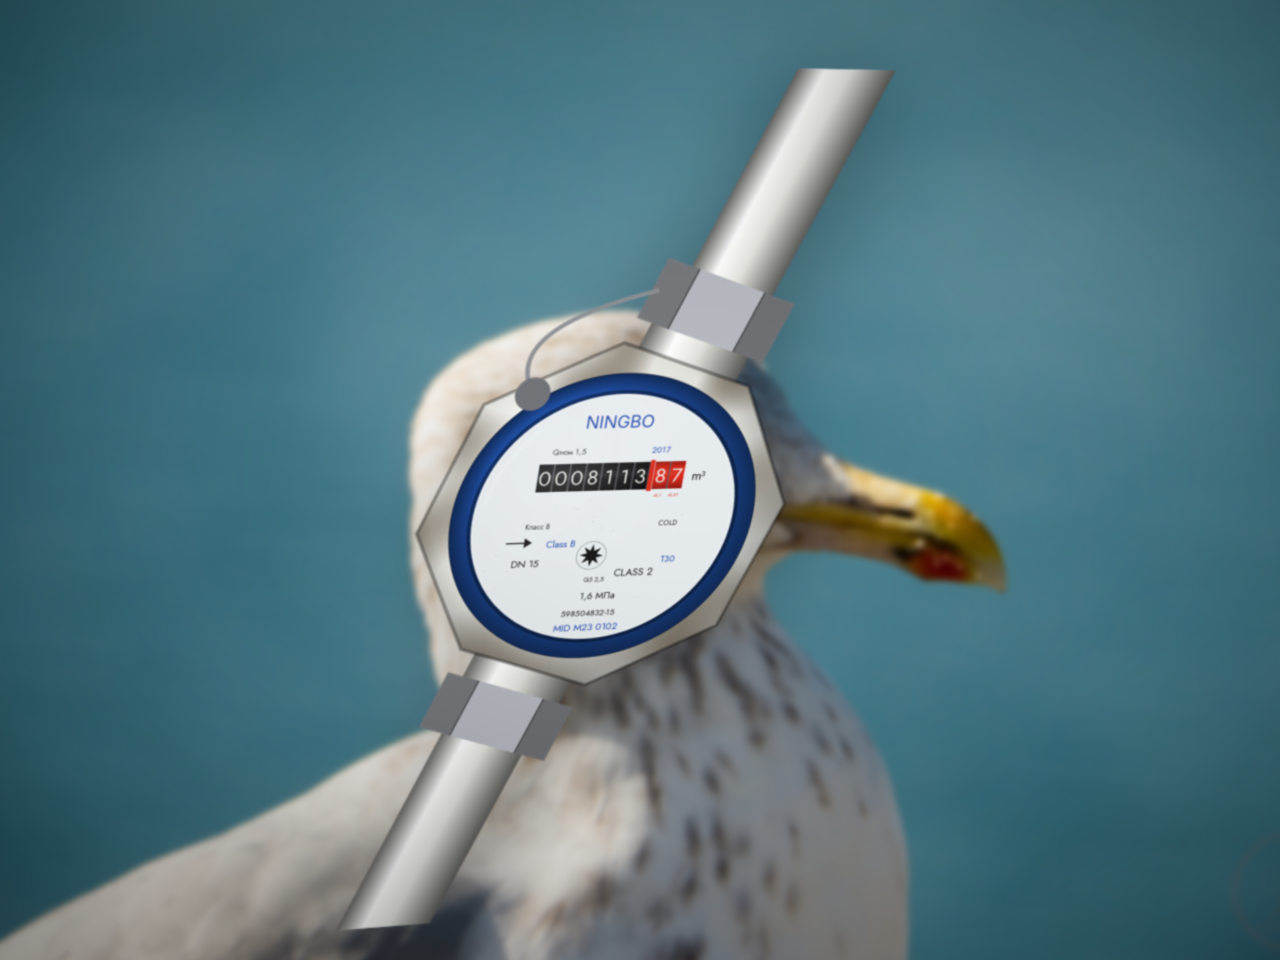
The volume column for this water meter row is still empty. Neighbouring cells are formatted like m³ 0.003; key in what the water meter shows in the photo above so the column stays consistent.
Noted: m³ 8113.87
